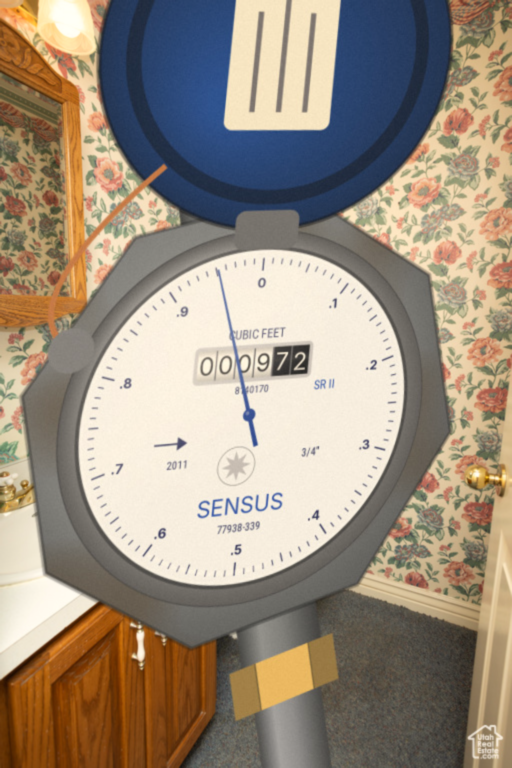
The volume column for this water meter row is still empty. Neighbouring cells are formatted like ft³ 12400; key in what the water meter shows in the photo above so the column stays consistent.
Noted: ft³ 971.95
